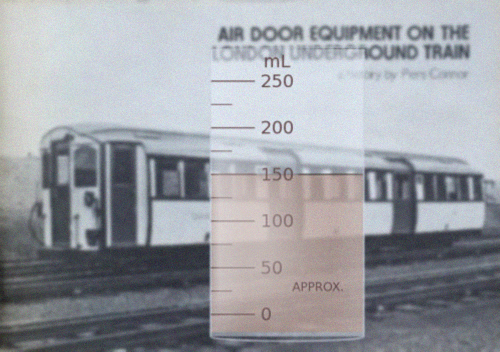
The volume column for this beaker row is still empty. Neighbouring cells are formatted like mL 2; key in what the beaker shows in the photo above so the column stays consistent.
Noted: mL 150
